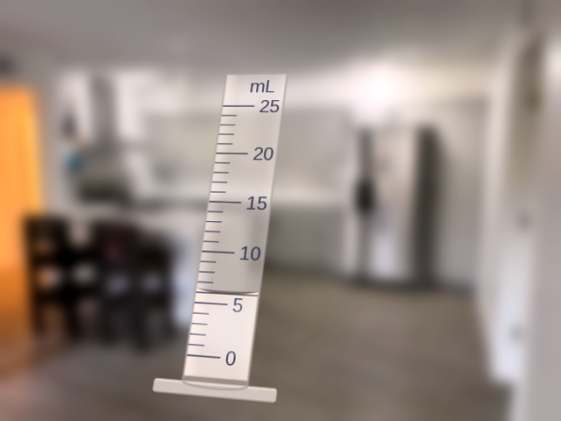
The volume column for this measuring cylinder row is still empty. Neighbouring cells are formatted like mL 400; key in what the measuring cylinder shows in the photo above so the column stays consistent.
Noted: mL 6
